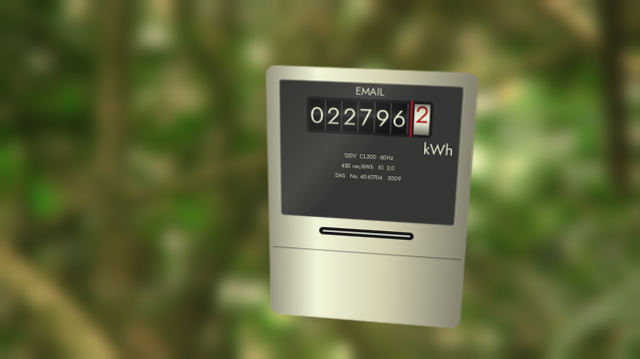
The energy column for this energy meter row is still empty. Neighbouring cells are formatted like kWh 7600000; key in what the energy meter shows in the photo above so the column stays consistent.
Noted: kWh 22796.2
